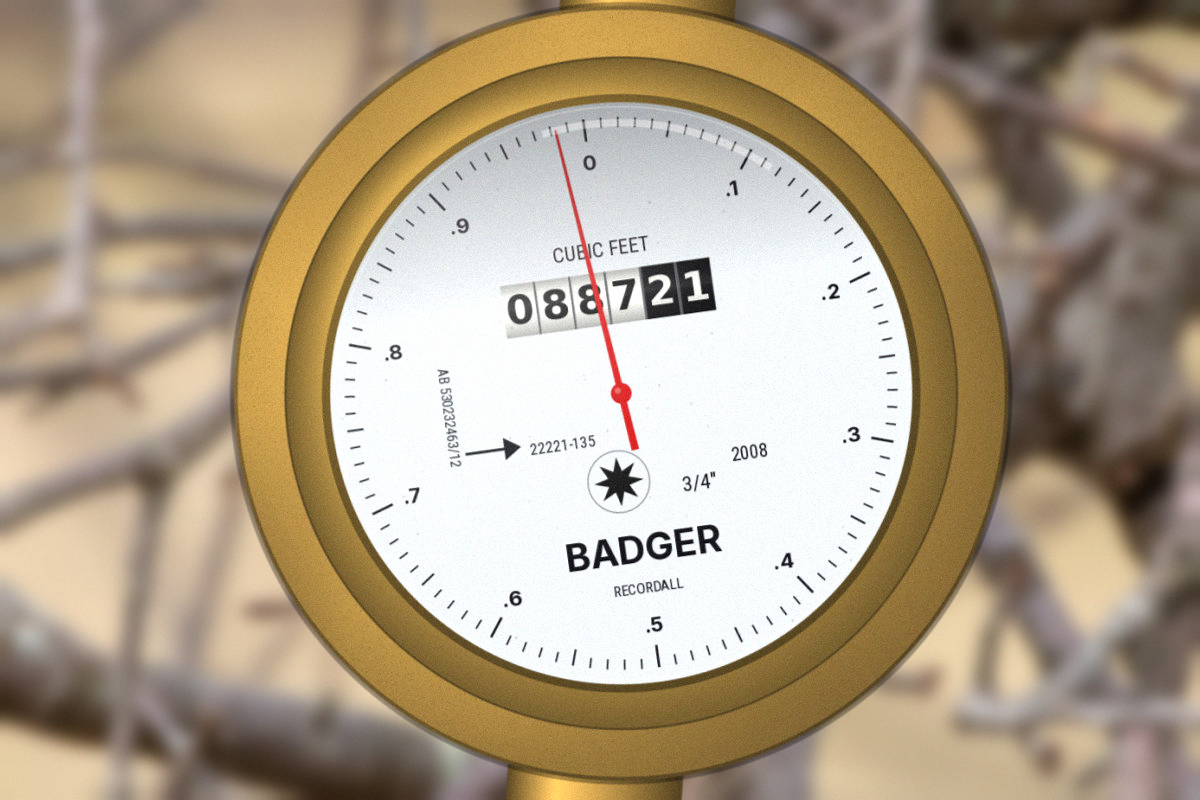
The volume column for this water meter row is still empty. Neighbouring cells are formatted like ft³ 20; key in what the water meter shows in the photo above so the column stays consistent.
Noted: ft³ 88720.98
